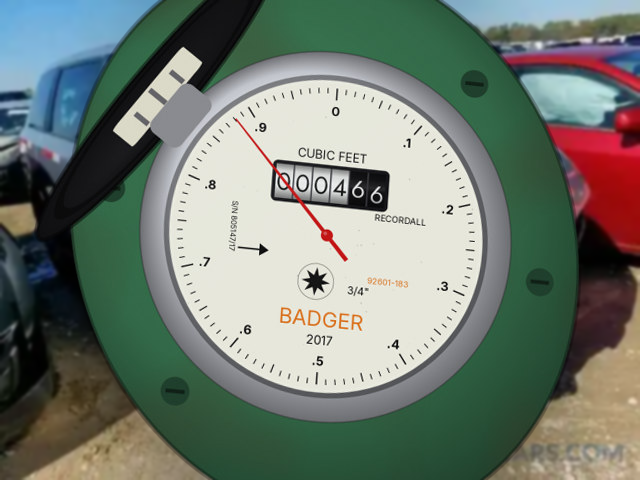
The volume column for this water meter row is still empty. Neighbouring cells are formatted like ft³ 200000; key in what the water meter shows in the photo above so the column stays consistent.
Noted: ft³ 465.88
